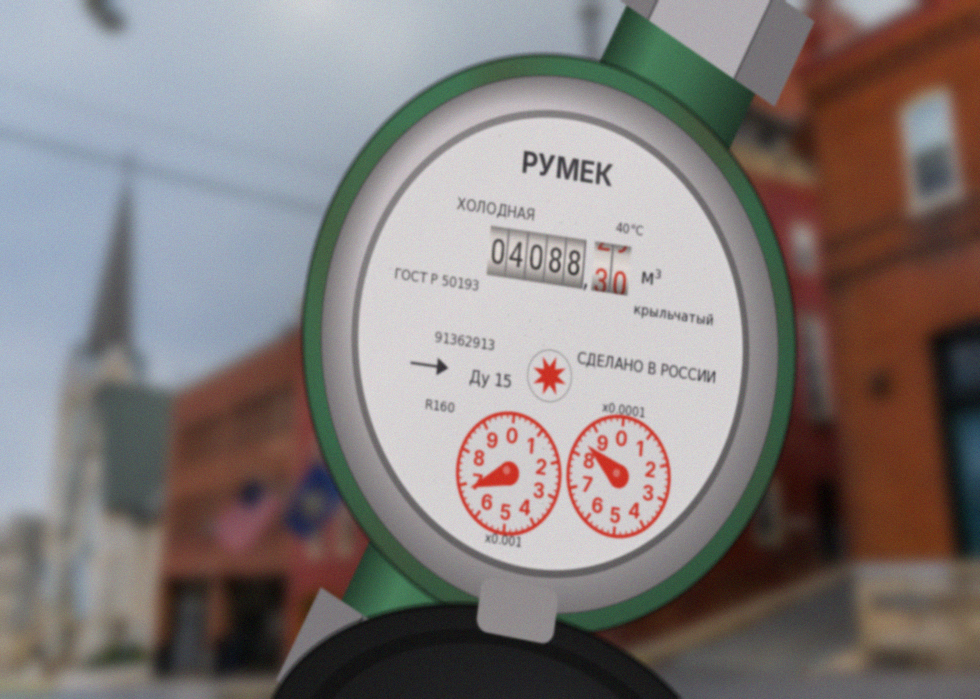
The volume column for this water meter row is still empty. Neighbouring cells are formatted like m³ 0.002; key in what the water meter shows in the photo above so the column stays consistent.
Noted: m³ 4088.2968
